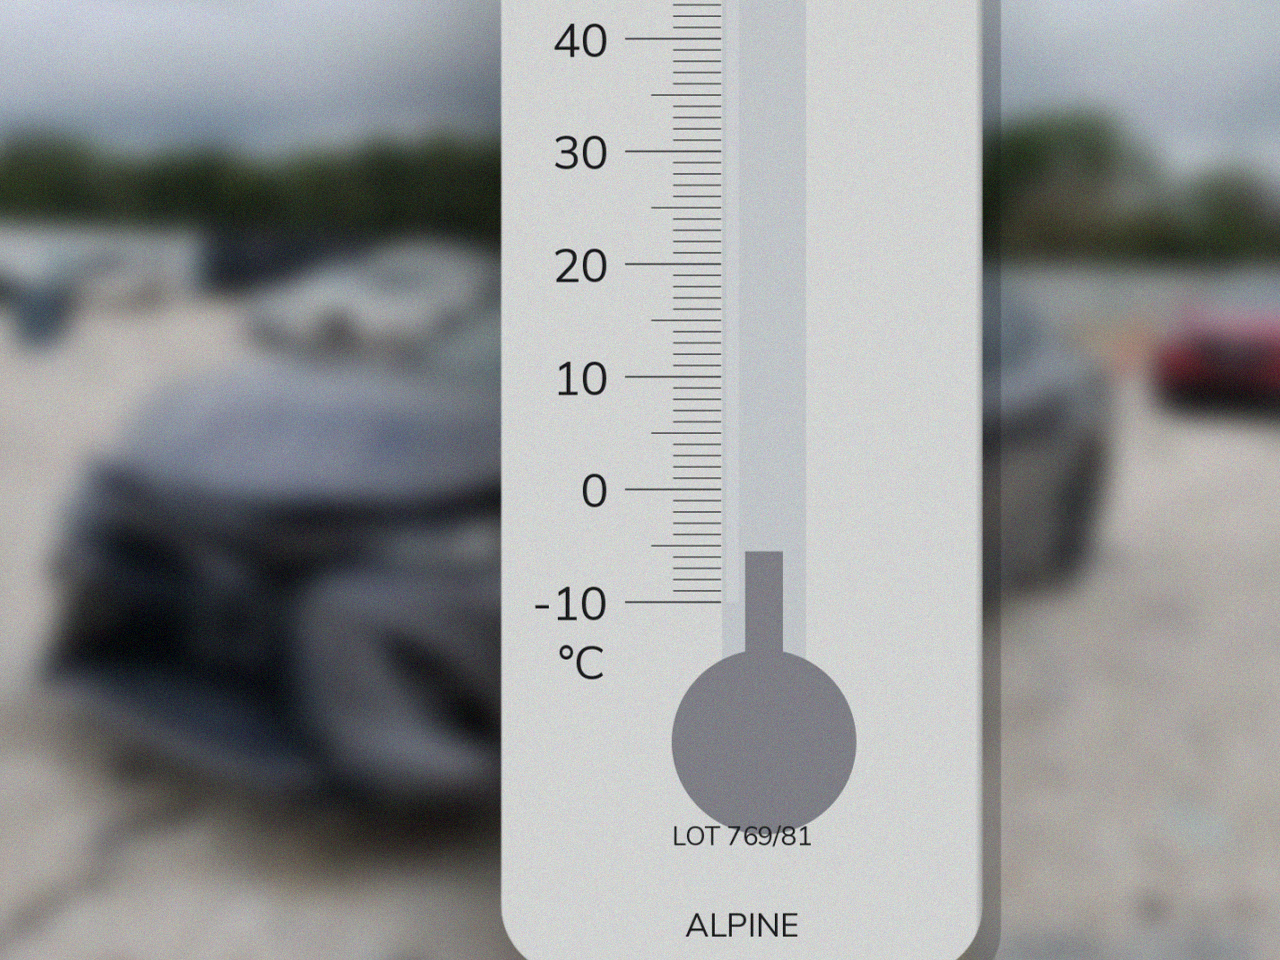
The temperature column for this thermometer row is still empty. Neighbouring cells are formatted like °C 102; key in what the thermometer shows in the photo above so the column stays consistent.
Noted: °C -5.5
